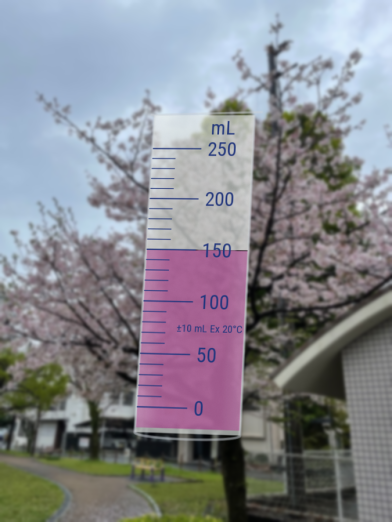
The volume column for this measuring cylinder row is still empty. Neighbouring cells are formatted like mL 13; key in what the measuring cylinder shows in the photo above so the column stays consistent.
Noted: mL 150
